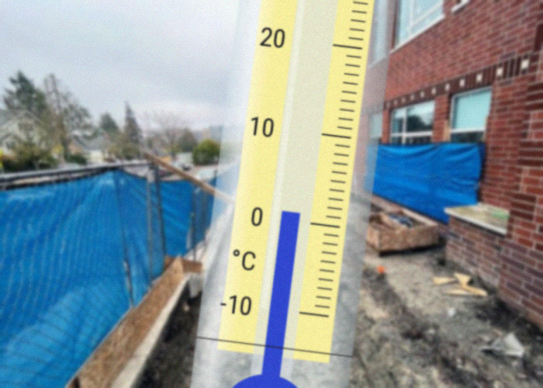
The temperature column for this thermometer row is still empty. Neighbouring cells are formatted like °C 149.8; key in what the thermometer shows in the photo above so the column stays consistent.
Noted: °C 1
